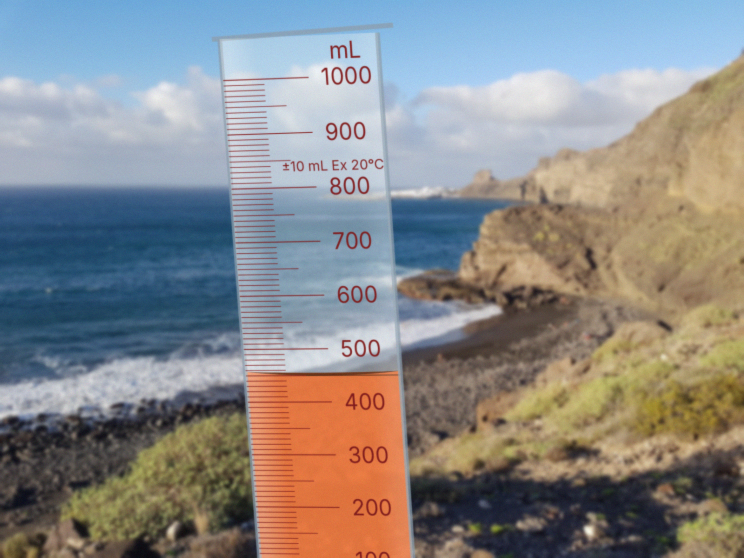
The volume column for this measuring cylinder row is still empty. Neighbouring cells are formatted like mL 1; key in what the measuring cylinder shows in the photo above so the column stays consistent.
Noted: mL 450
